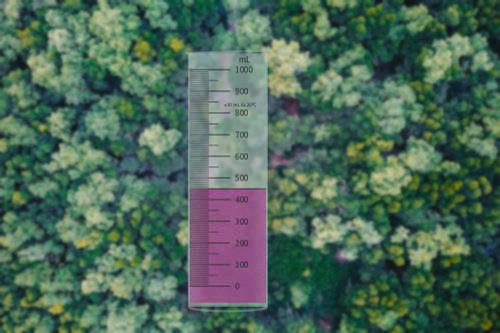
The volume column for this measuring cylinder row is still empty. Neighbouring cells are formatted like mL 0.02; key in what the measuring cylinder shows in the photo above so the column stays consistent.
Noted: mL 450
